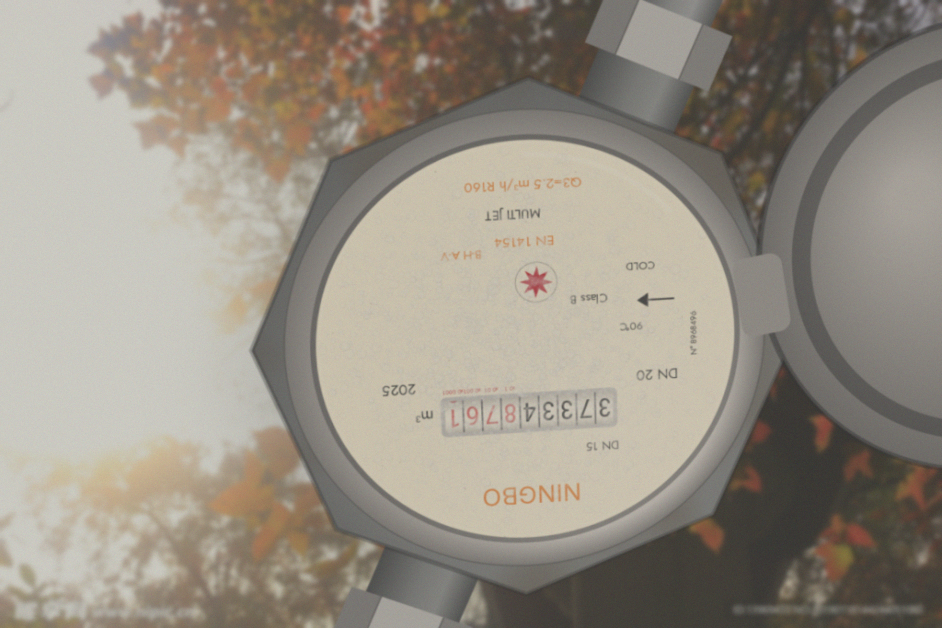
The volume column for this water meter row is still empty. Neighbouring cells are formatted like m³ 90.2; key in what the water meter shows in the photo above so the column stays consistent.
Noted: m³ 37334.8761
